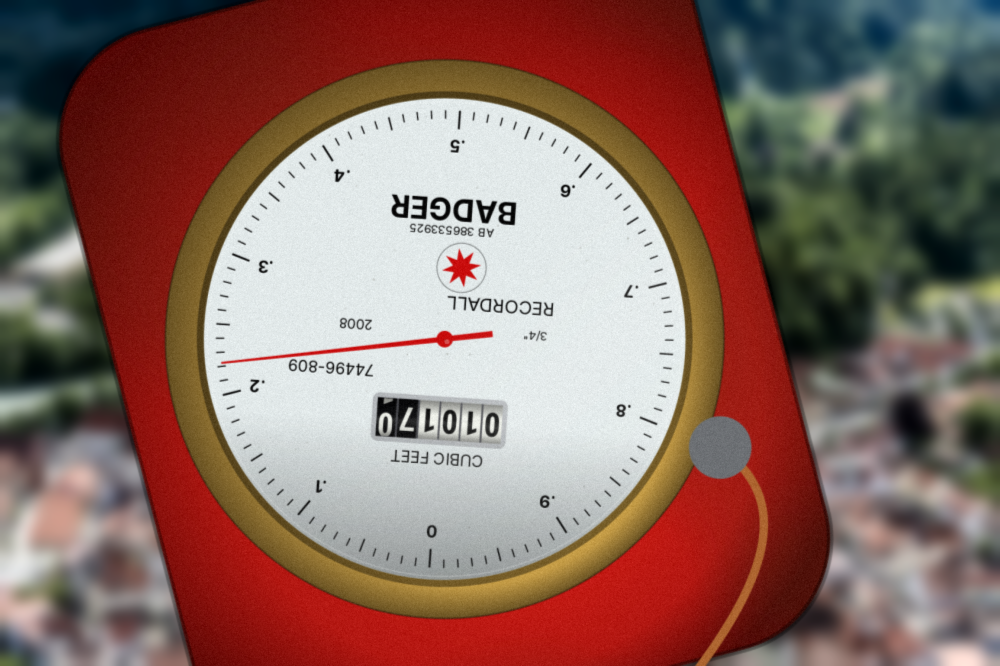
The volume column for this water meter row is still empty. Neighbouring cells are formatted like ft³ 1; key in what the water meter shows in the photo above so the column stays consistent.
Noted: ft³ 10170.22
